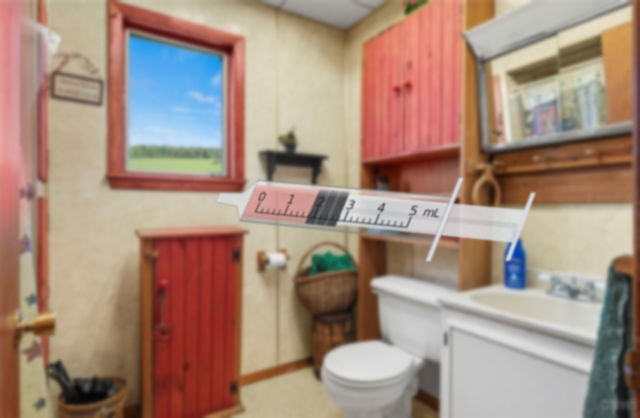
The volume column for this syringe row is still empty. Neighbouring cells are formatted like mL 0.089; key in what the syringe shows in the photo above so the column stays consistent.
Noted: mL 1.8
